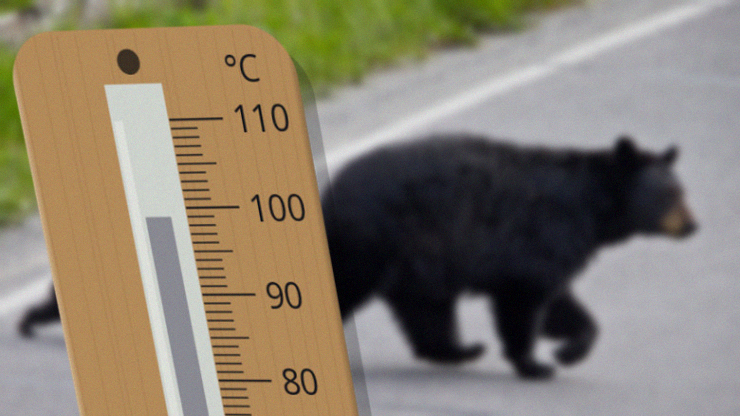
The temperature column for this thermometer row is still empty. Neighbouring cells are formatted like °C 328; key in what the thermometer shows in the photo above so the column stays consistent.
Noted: °C 99
